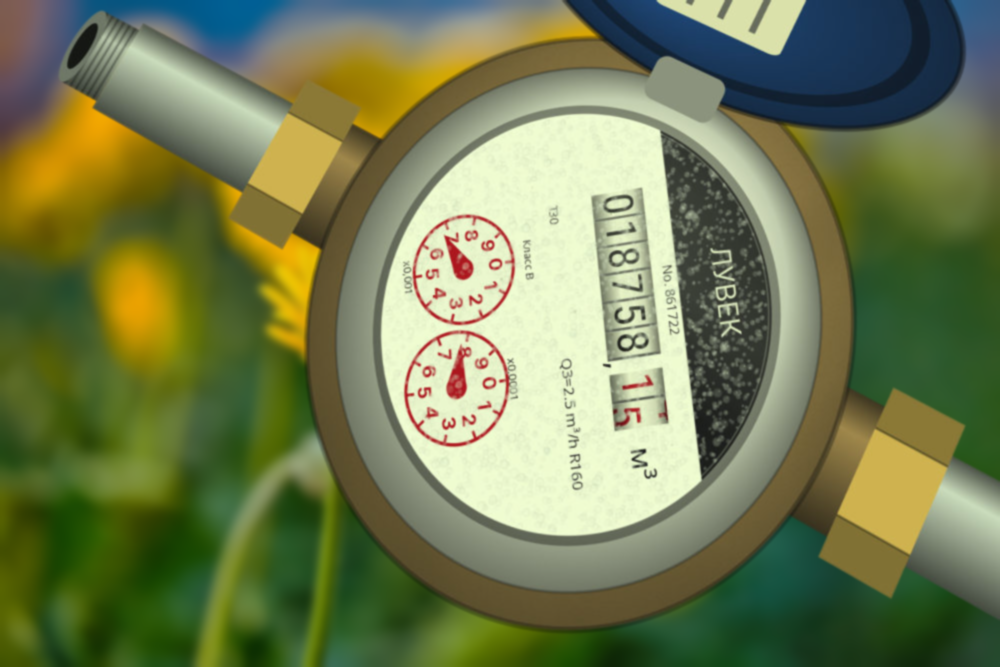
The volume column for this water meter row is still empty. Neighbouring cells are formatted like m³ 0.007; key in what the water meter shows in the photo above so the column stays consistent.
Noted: m³ 18758.1467
